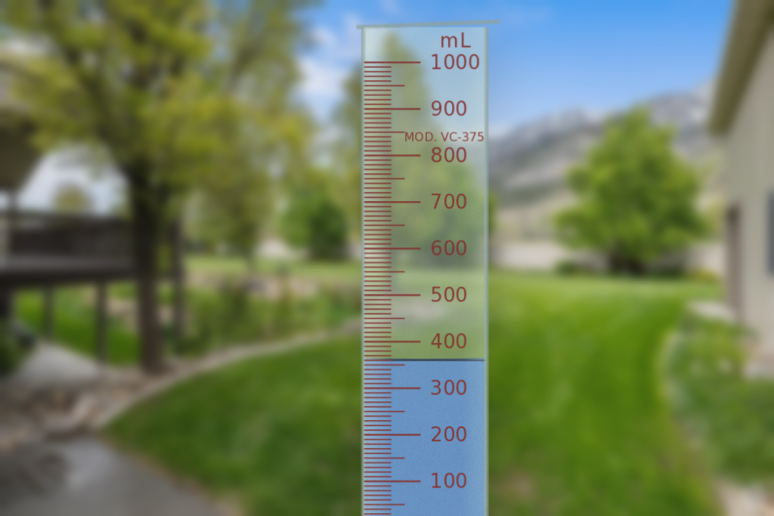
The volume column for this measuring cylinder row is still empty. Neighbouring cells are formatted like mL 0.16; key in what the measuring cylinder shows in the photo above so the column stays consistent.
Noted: mL 360
